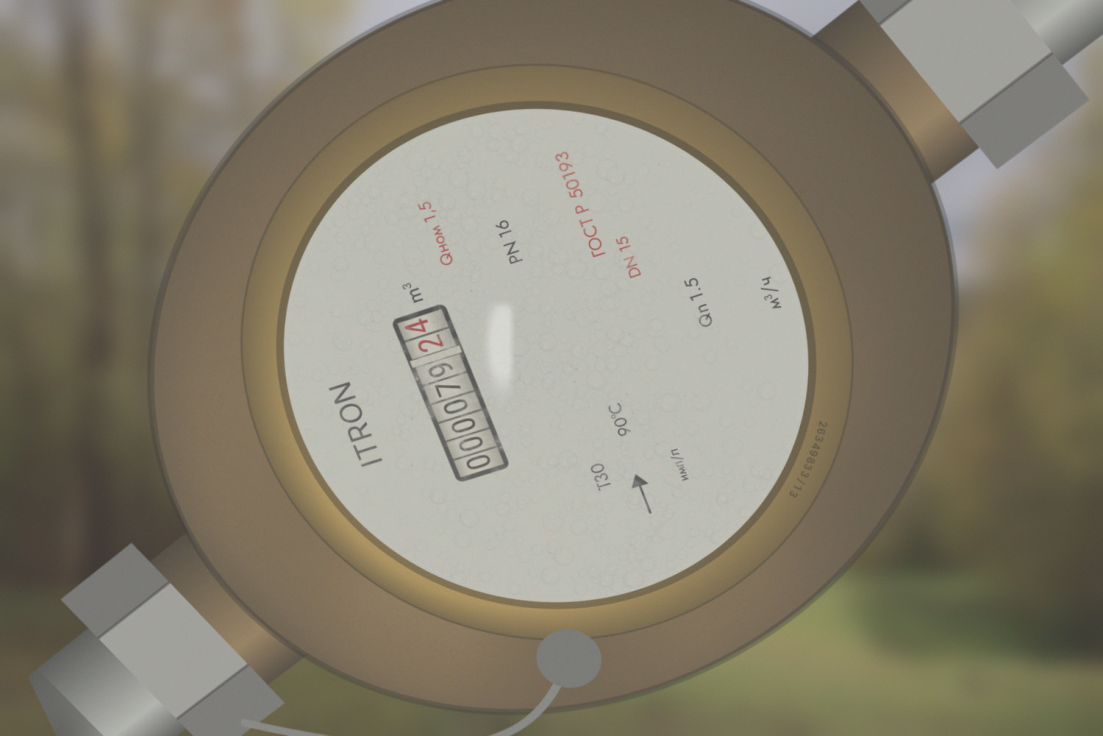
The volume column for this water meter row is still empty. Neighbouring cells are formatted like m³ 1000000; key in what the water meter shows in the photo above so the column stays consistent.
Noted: m³ 79.24
